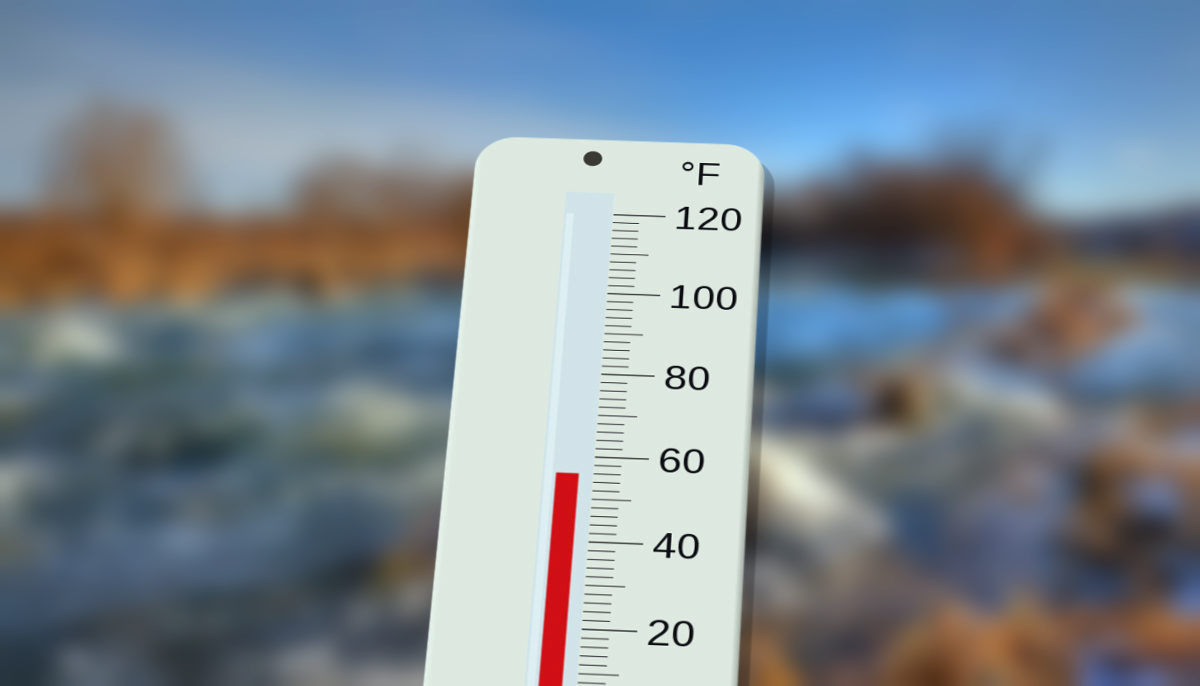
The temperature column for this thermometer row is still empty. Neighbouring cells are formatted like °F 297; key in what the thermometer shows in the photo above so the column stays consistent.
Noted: °F 56
